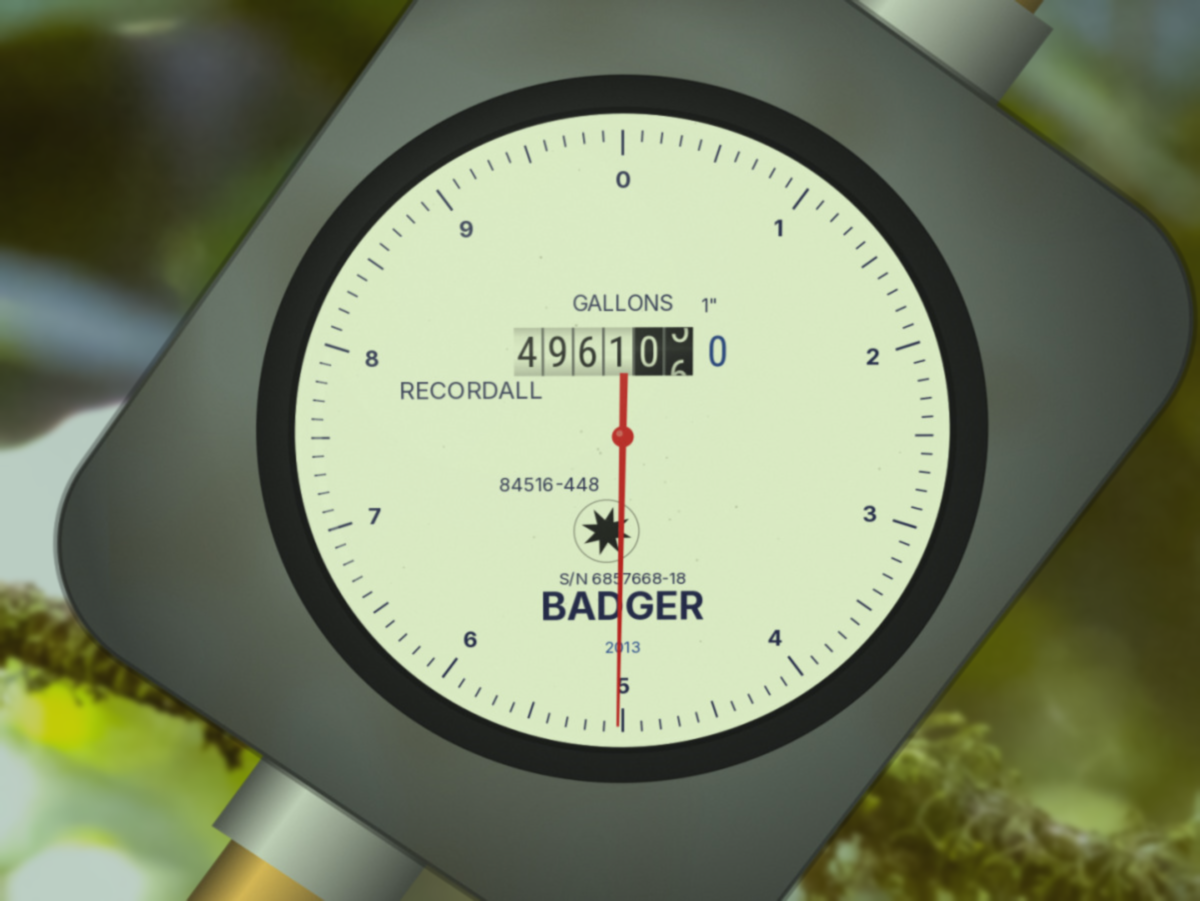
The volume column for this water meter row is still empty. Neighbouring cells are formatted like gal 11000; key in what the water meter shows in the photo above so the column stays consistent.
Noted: gal 4961055.0
